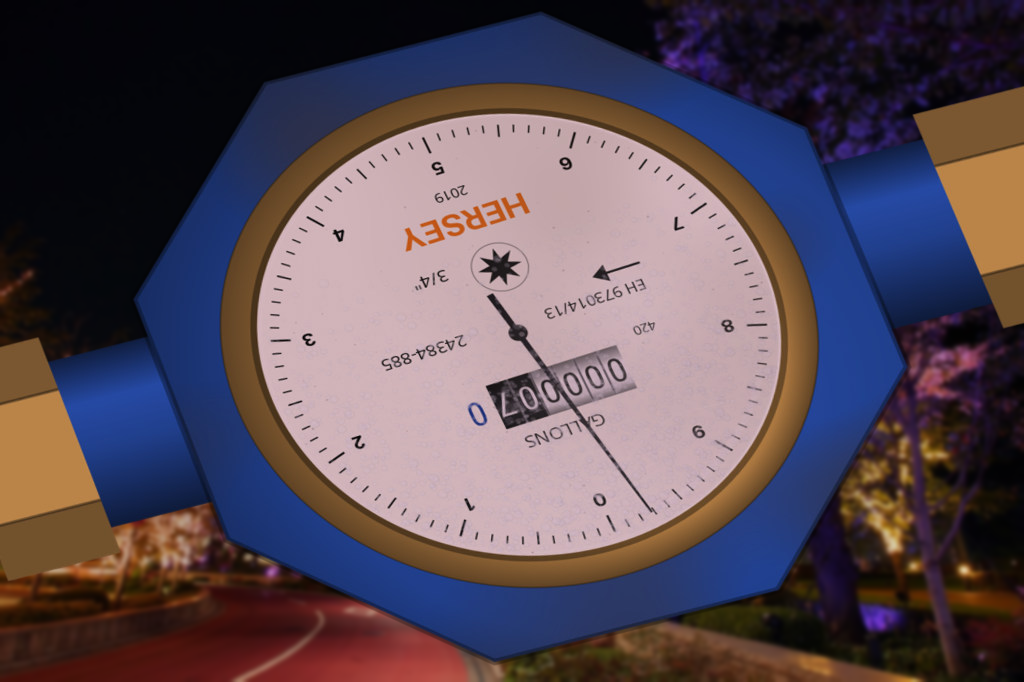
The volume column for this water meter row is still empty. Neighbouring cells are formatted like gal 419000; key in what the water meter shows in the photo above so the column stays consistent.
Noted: gal 69.7
